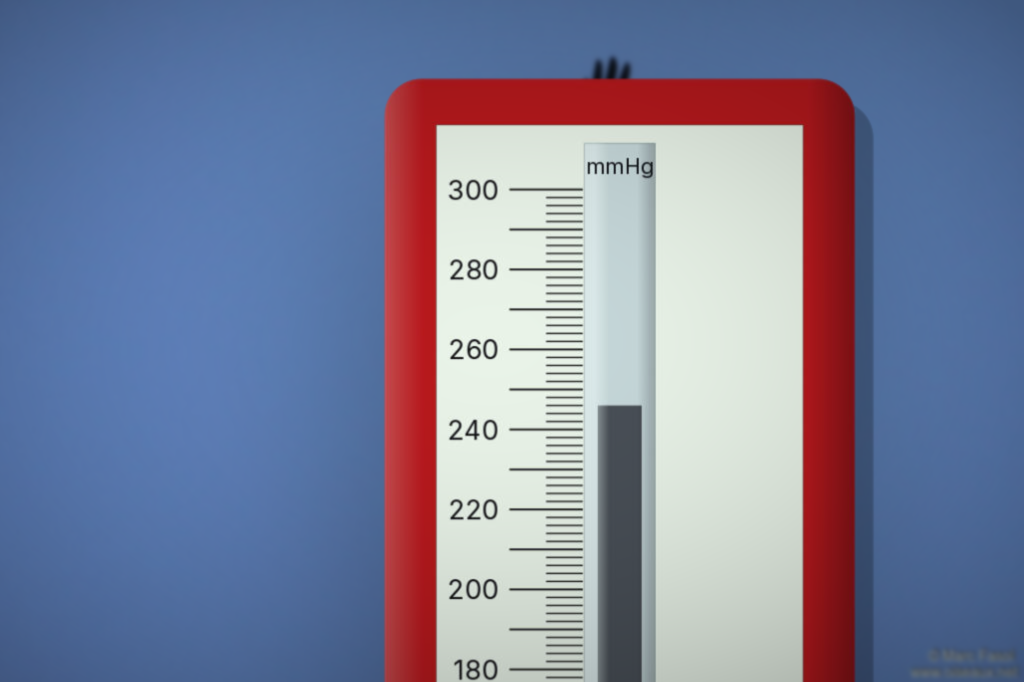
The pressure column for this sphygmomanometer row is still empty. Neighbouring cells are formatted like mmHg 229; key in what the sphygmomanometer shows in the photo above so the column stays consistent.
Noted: mmHg 246
